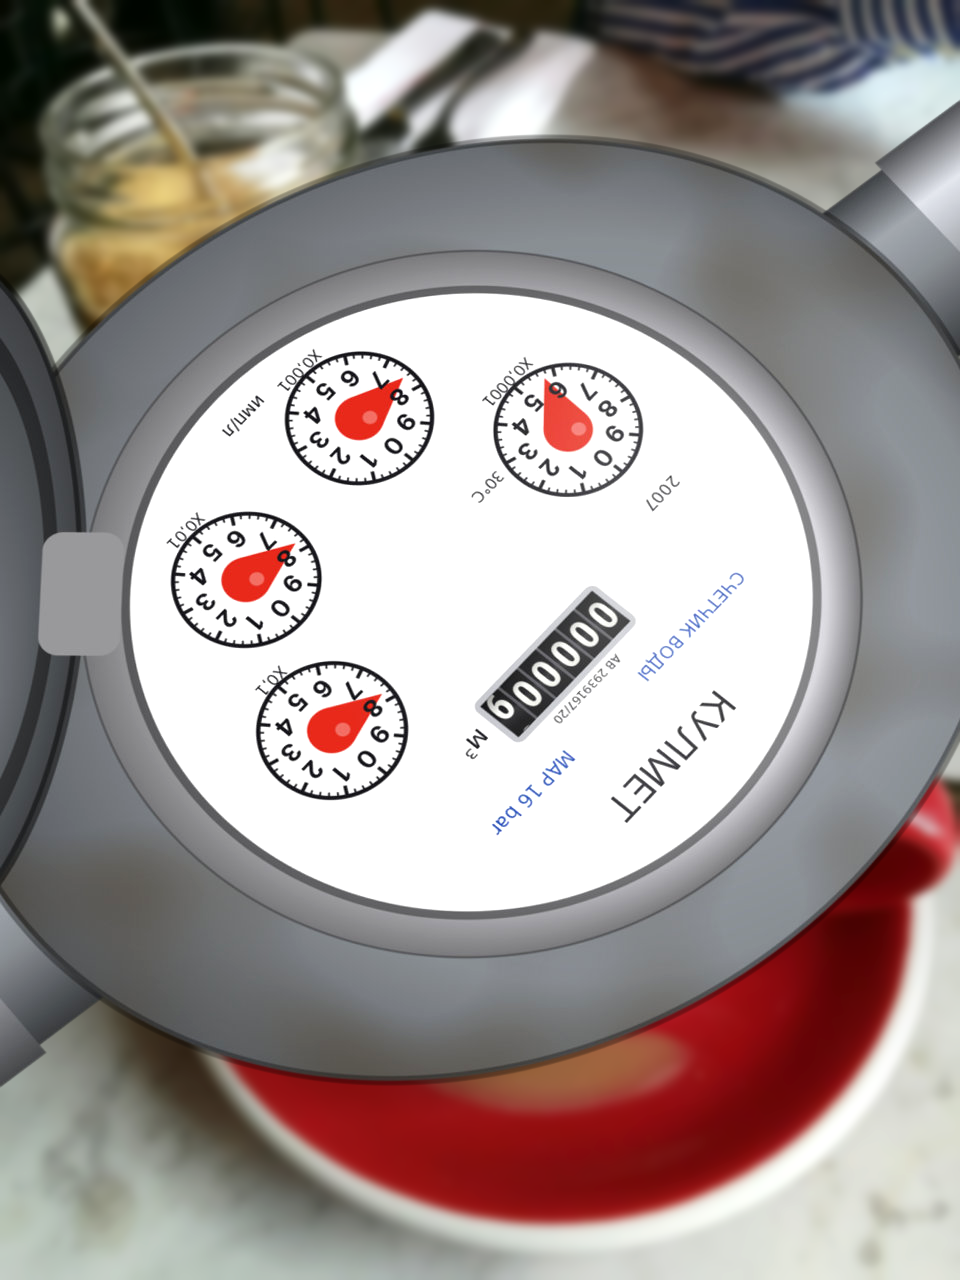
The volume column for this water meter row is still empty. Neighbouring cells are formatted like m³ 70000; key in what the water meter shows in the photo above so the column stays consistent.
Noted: m³ 8.7775
